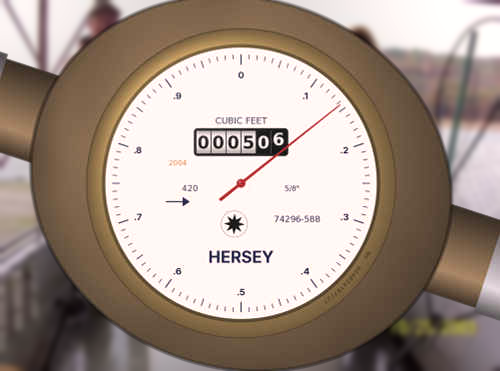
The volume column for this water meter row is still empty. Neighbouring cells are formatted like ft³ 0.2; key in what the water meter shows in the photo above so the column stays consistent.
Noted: ft³ 506.14
